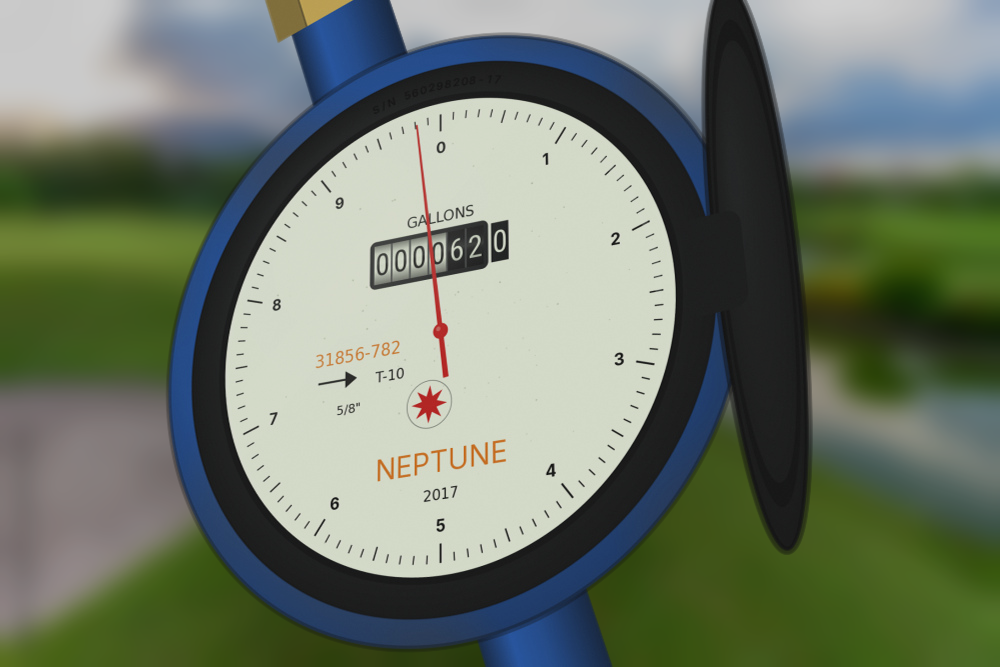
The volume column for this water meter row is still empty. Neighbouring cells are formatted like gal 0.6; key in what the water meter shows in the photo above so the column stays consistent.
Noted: gal 619.8
